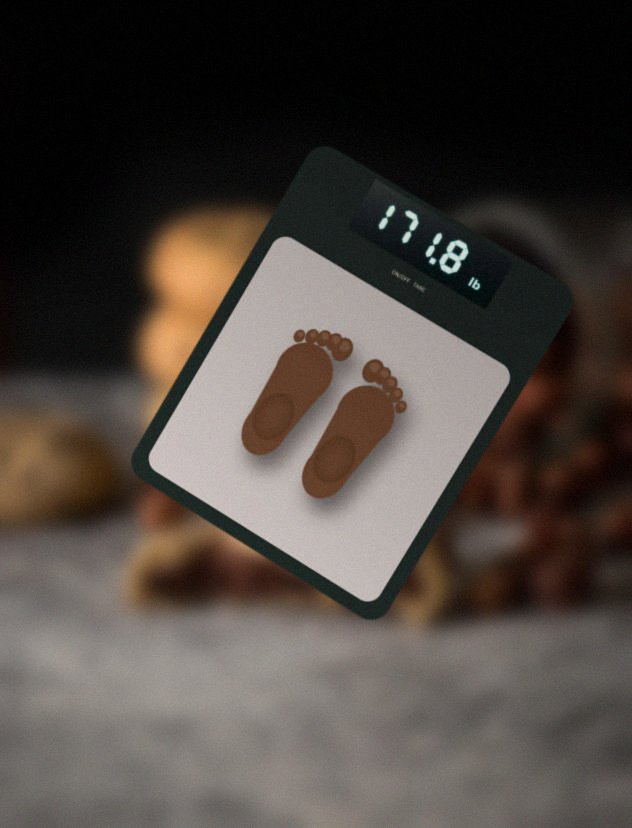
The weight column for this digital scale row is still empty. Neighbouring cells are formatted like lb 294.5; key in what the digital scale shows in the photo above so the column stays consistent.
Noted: lb 171.8
